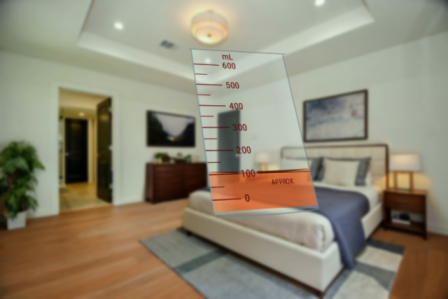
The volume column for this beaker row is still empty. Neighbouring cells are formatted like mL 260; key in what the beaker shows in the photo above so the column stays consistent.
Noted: mL 100
